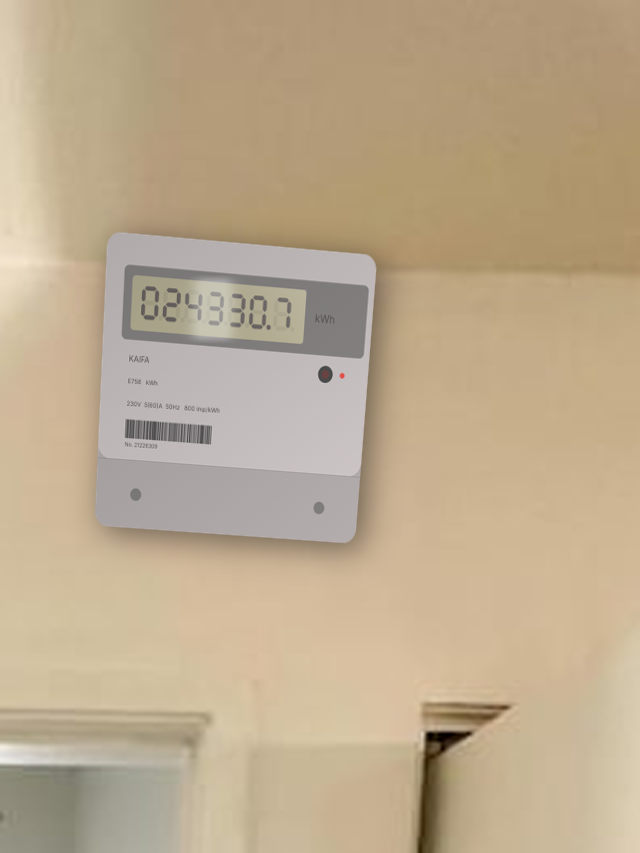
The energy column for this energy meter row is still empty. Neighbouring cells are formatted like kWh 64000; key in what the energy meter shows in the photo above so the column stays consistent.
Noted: kWh 24330.7
